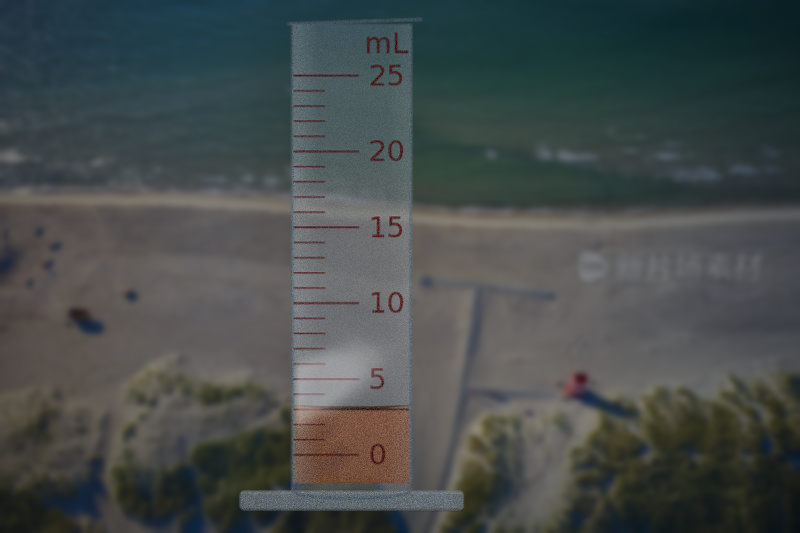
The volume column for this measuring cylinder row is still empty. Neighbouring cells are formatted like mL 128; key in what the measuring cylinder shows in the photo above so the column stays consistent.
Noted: mL 3
